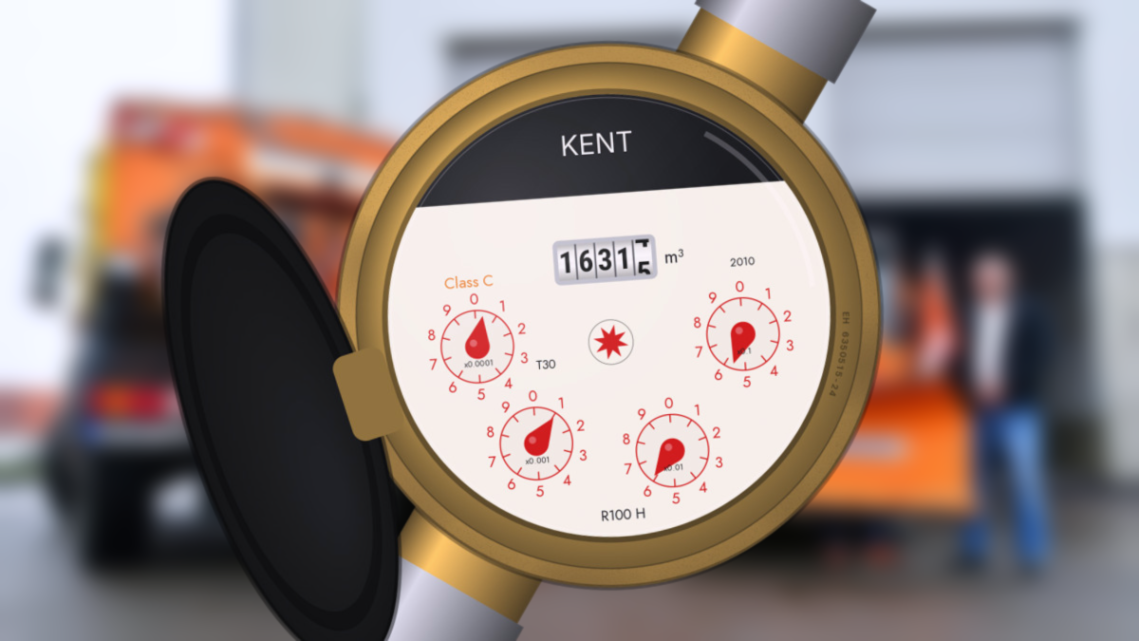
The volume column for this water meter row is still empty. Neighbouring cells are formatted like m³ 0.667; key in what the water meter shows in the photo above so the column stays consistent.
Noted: m³ 16314.5610
